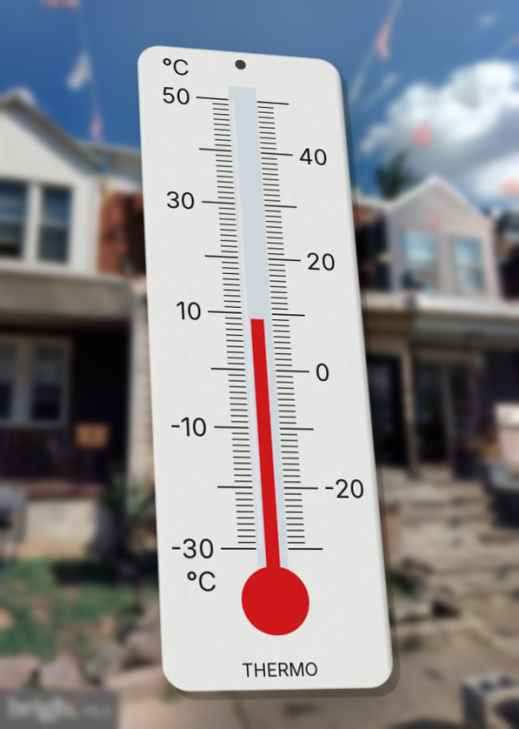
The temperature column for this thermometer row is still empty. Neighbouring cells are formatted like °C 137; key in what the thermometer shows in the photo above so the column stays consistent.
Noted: °C 9
